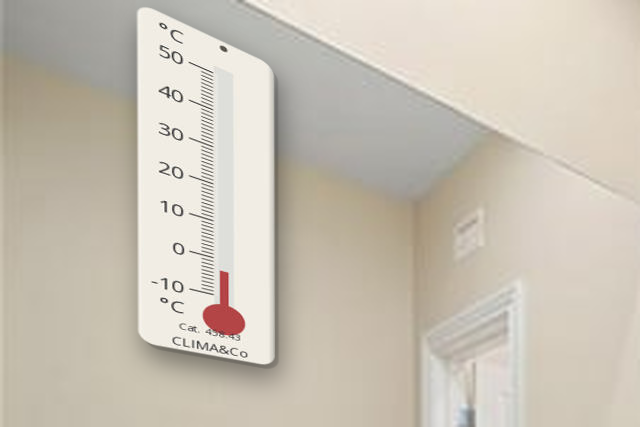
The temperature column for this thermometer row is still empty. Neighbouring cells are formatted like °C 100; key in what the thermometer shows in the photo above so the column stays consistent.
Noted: °C -3
